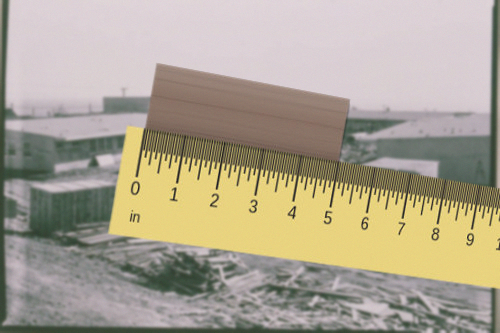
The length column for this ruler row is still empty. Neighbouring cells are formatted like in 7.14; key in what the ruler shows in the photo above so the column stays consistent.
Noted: in 5
